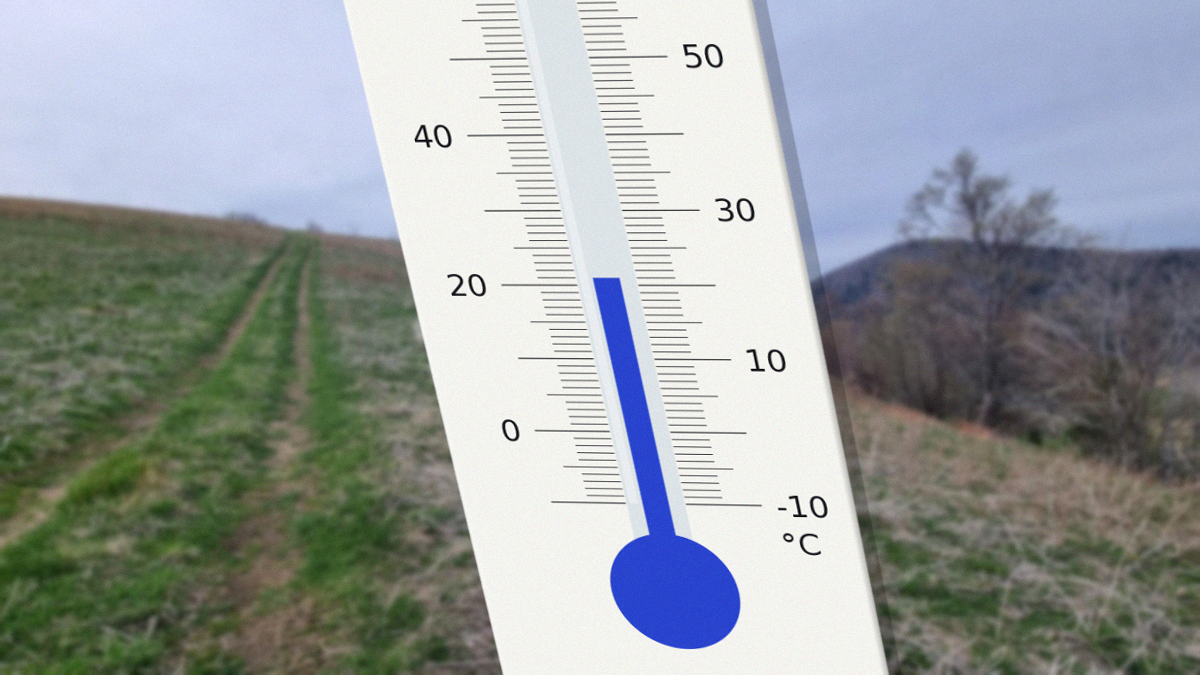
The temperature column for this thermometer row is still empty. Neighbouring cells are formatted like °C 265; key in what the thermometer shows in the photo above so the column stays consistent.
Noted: °C 21
